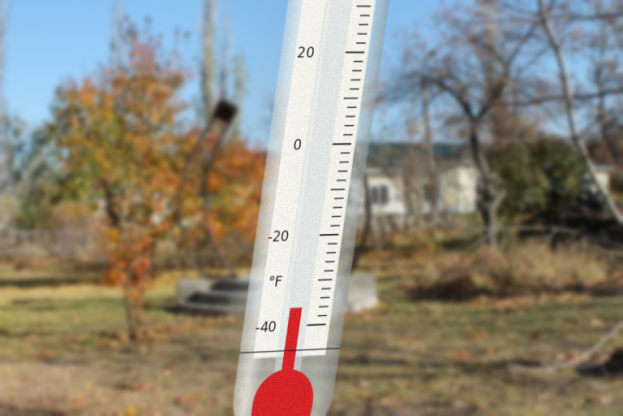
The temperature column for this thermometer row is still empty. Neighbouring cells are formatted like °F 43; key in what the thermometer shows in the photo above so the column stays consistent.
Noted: °F -36
